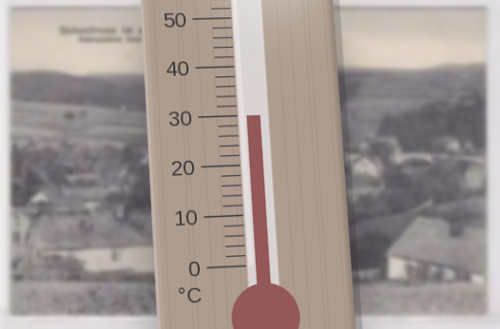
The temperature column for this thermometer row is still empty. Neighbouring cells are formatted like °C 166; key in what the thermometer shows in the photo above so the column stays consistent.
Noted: °C 30
